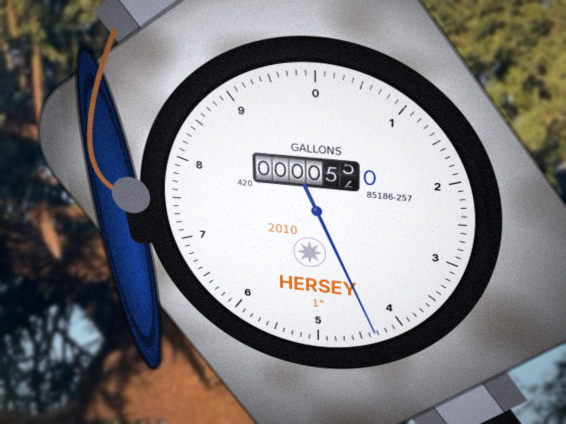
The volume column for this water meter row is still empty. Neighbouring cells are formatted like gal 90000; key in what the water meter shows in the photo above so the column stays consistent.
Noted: gal 554.3
